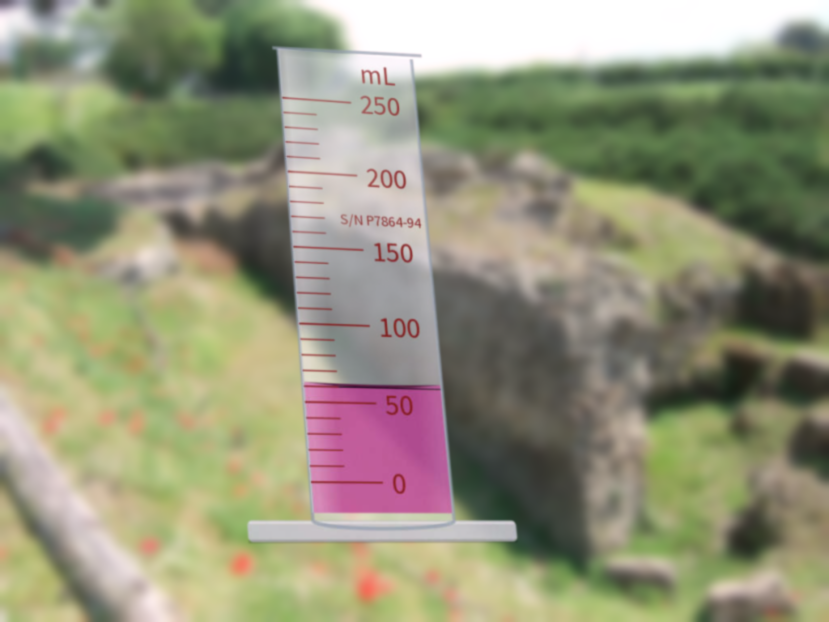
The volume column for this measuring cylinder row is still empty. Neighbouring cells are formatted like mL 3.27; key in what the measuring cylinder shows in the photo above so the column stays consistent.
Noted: mL 60
